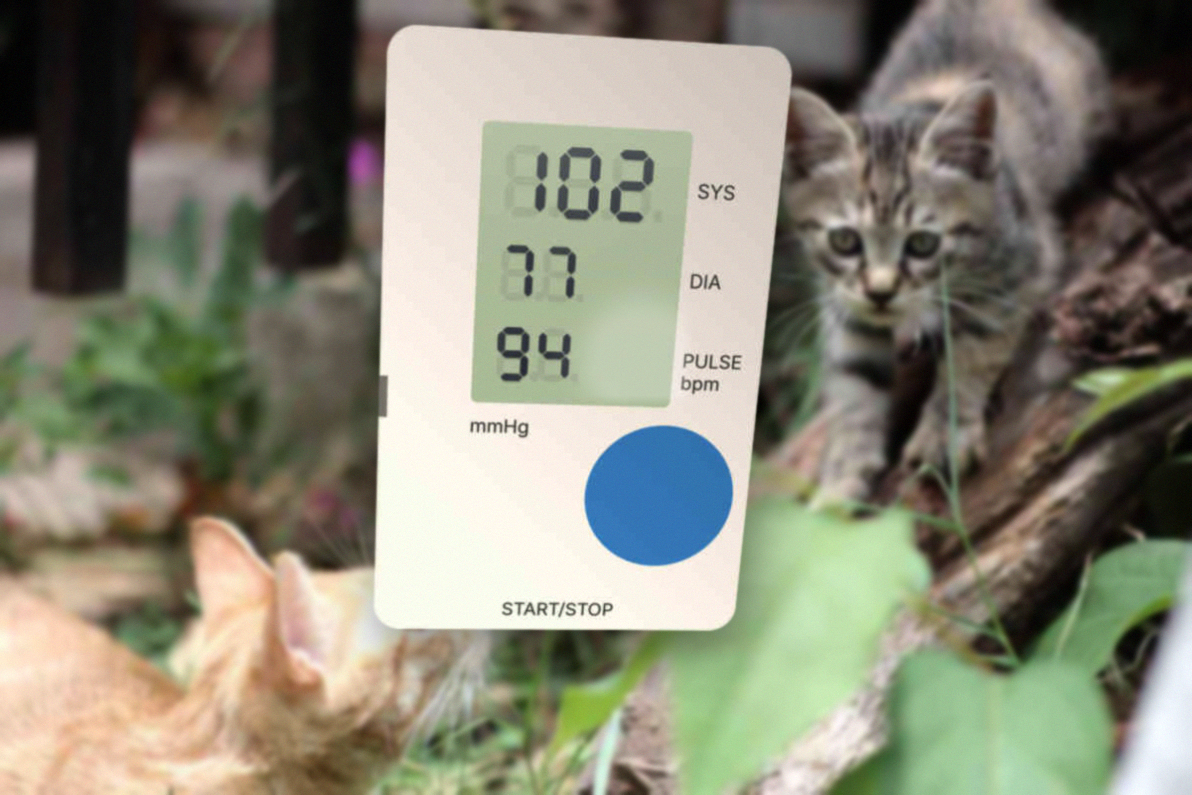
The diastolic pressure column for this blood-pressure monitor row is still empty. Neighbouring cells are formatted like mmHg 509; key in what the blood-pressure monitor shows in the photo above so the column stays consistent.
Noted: mmHg 77
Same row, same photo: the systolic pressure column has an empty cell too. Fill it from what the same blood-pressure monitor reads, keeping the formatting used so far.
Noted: mmHg 102
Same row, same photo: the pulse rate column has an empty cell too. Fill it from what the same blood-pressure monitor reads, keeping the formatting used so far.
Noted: bpm 94
